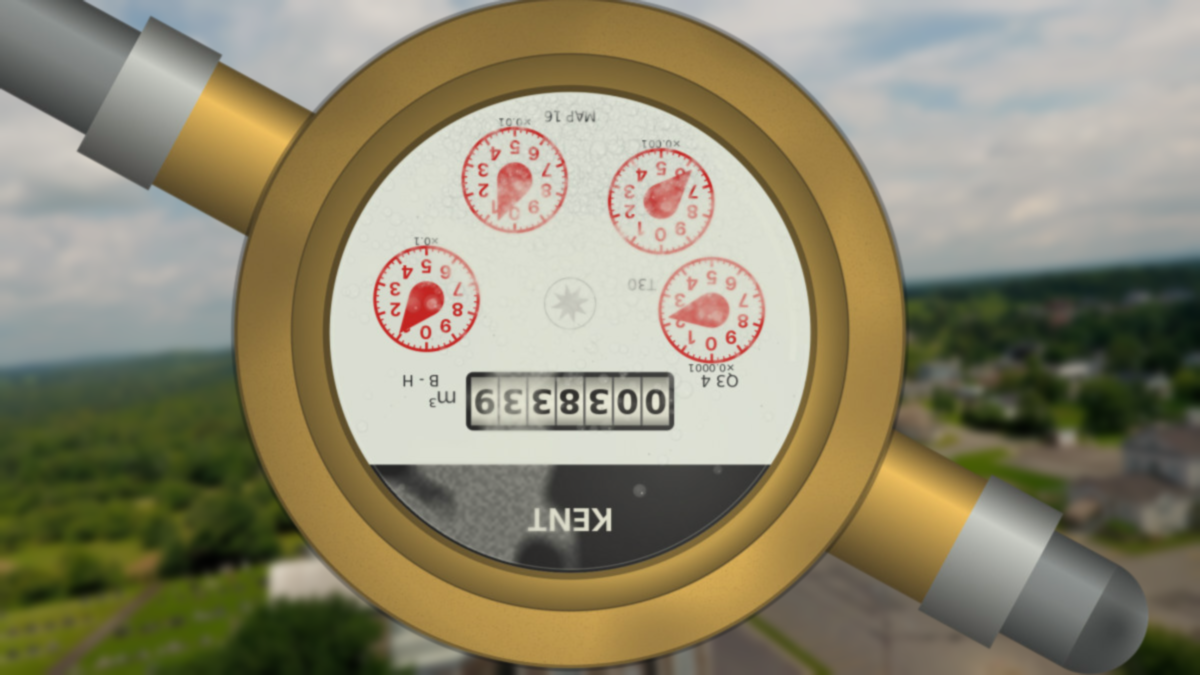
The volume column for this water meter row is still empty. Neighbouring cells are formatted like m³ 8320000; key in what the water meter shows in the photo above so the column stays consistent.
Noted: m³ 38339.1062
